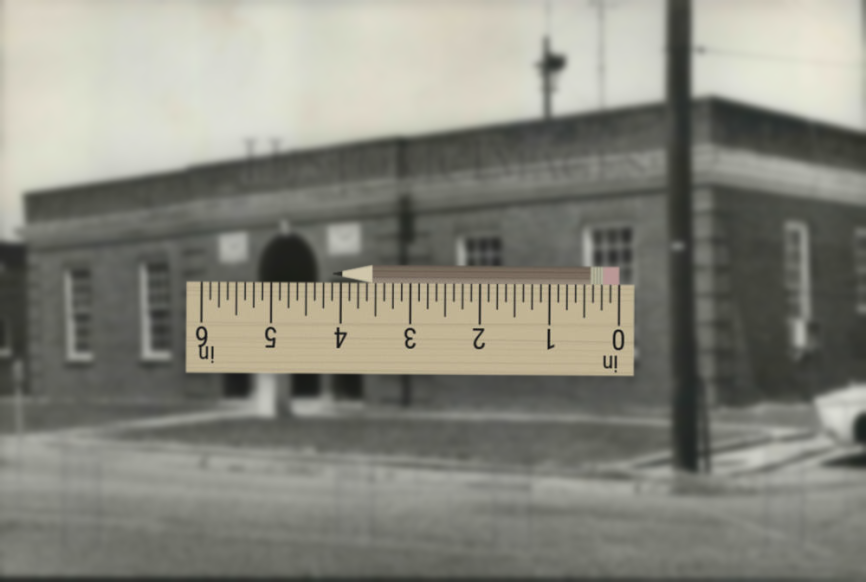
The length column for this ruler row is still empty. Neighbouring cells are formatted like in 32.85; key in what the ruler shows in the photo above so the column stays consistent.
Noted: in 4.125
